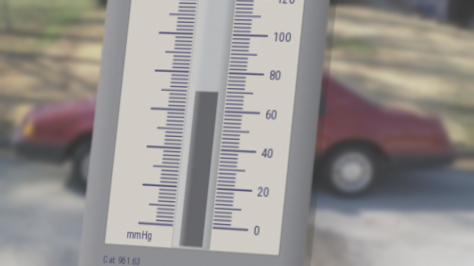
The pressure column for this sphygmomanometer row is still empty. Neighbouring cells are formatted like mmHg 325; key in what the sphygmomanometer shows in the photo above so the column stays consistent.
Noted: mmHg 70
